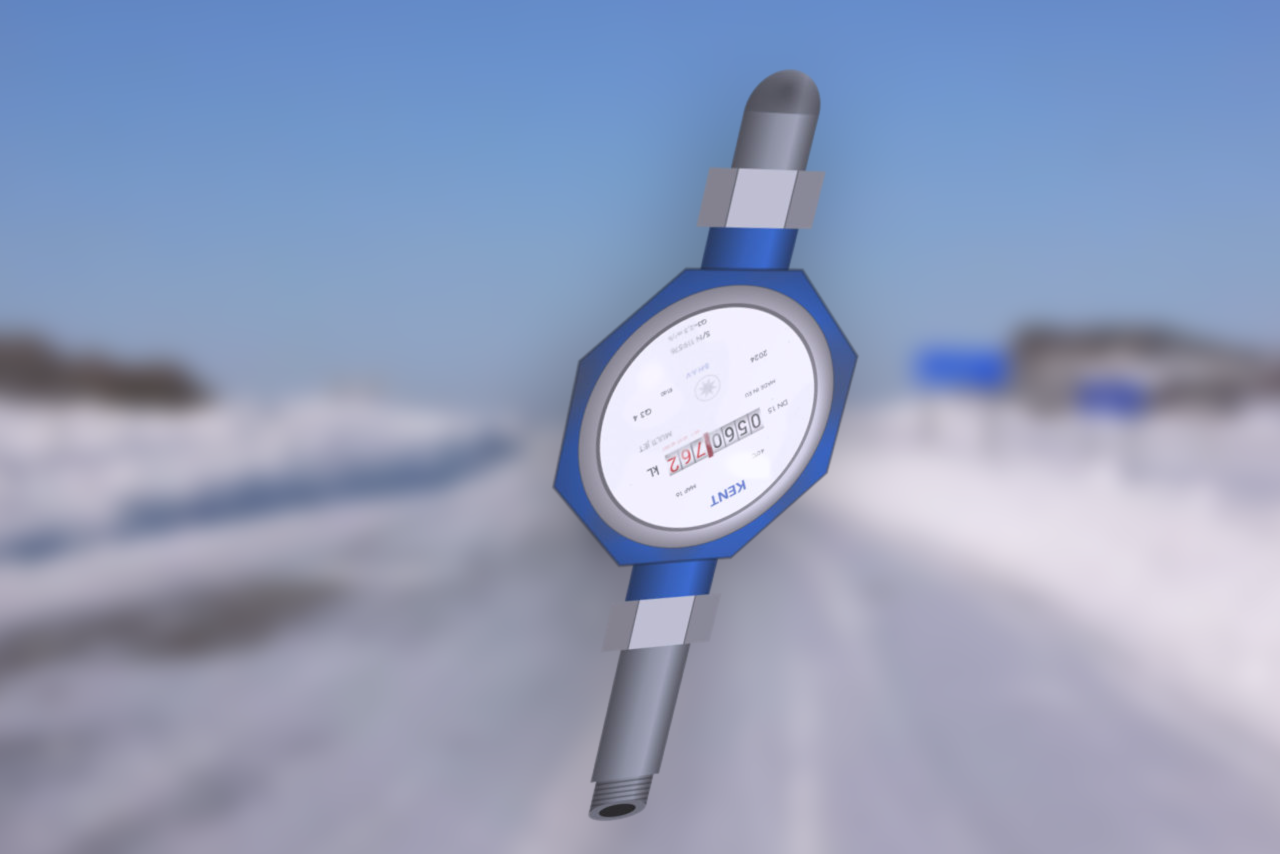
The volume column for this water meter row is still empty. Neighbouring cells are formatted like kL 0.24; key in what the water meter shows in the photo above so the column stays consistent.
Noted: kL 560.762
